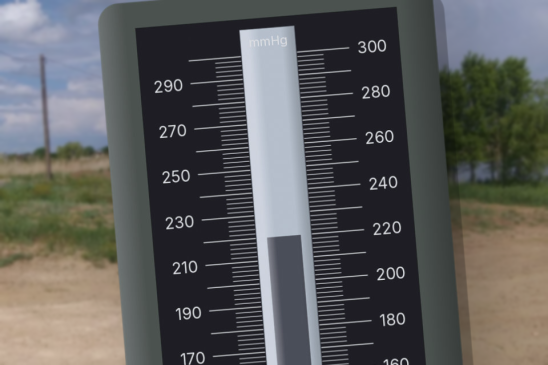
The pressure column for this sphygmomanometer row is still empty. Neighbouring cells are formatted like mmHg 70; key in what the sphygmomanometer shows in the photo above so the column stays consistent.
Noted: mmHg 220
